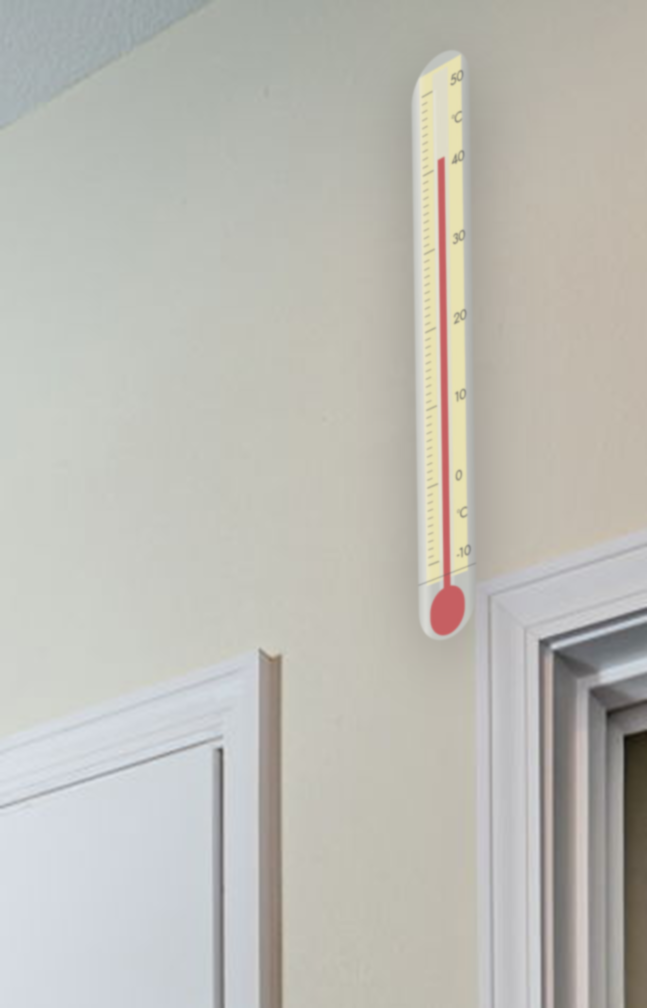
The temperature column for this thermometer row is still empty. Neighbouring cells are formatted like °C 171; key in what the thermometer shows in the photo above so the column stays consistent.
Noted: °C 41
